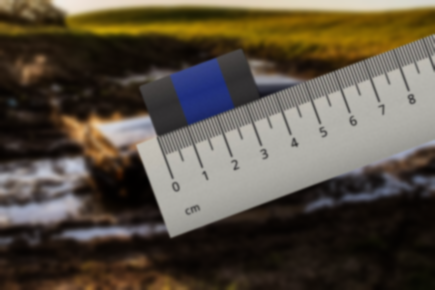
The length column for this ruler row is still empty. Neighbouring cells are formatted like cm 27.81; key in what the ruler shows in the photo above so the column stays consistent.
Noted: cm 3.5
